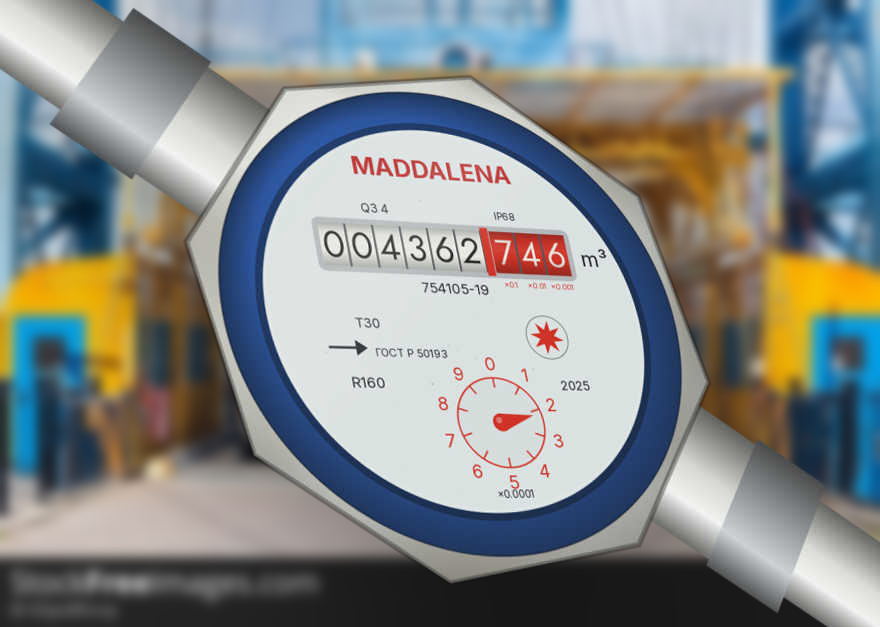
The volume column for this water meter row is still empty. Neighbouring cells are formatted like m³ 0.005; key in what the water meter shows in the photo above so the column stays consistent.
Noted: m³ 4362.7462
